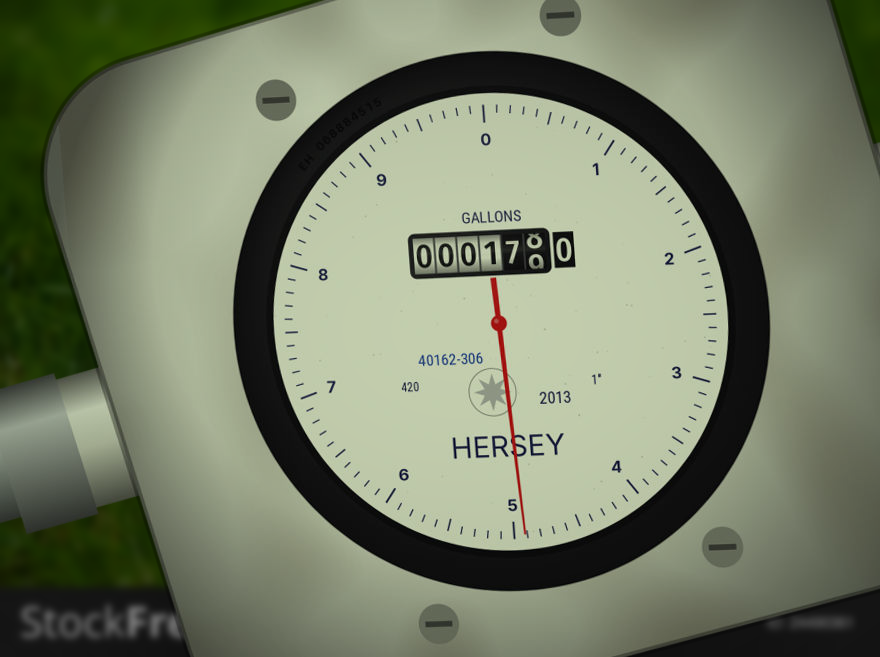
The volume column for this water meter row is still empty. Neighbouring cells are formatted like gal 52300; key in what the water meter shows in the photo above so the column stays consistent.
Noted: gal 1784.9
